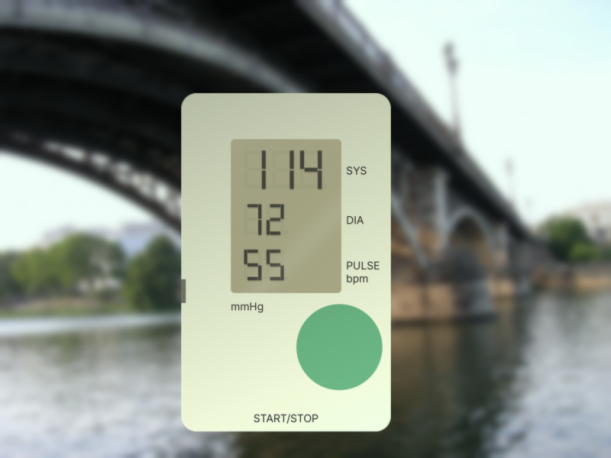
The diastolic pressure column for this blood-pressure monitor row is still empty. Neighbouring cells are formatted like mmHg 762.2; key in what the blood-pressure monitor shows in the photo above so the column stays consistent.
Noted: mmHg 72
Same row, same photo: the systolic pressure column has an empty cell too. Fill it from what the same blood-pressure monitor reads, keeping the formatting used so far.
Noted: mmHg 114
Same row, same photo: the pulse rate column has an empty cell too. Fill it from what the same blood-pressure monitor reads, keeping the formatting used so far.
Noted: bpm 55
